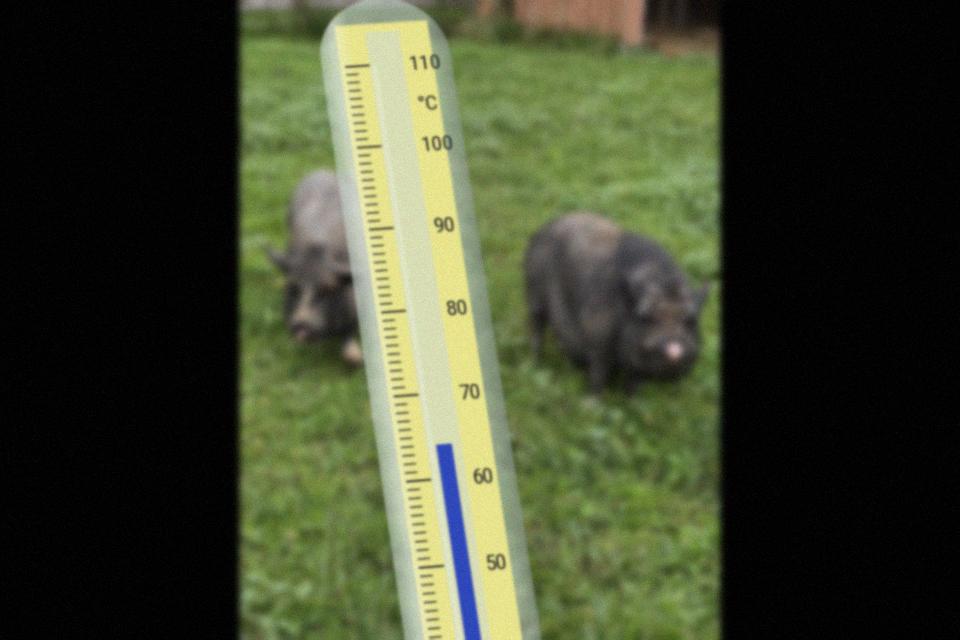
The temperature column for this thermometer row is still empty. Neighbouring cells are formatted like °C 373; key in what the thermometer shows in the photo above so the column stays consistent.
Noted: °C 64
